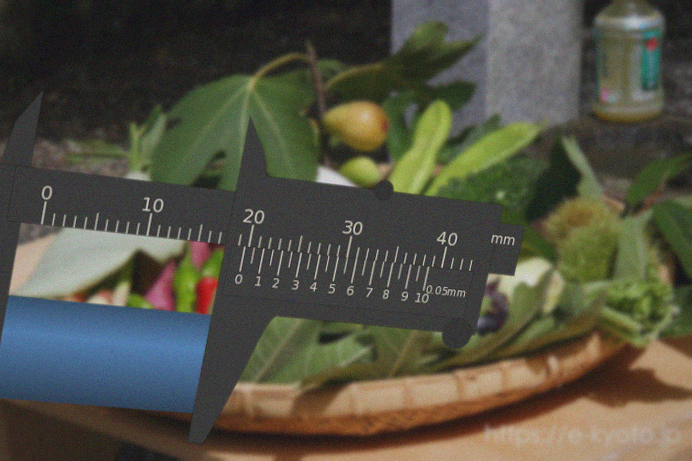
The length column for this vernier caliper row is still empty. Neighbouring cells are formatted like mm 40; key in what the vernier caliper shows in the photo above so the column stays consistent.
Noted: mm 19.6
